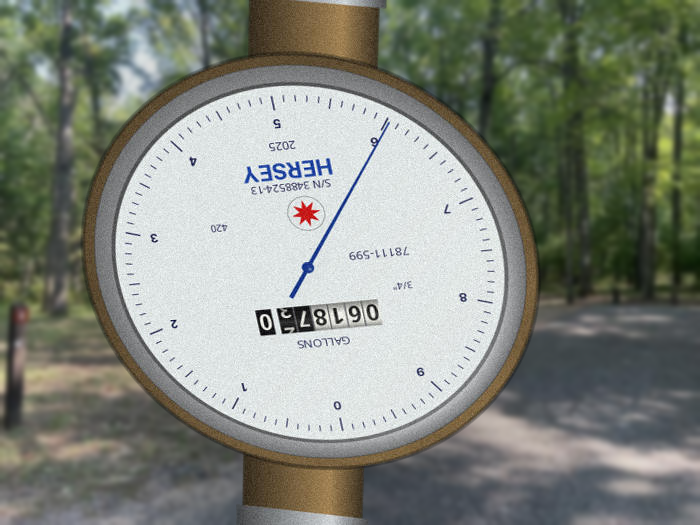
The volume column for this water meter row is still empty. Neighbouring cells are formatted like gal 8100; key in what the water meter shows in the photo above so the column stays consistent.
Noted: gal 618726.0
